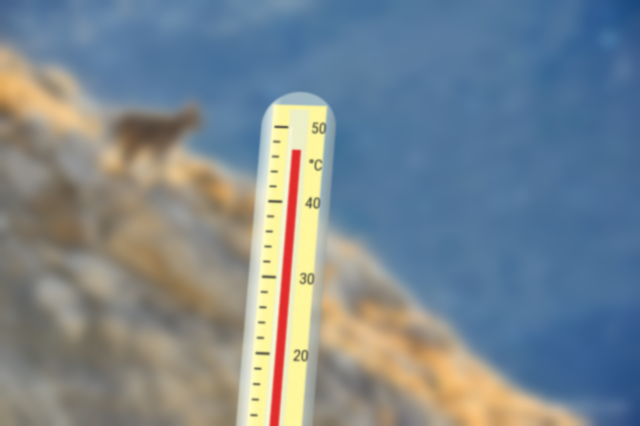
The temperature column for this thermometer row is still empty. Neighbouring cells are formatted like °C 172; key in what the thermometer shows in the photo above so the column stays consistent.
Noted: °C 47
